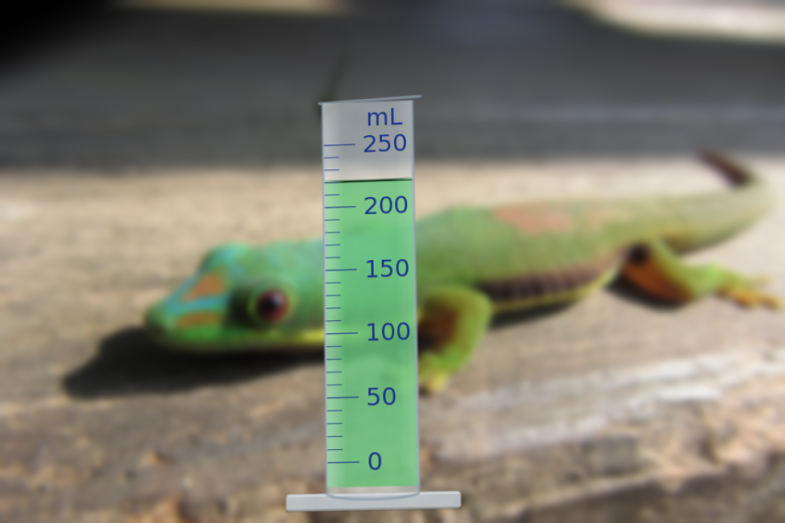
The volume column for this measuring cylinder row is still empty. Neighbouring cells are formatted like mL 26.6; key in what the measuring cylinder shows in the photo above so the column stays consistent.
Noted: mL 220
